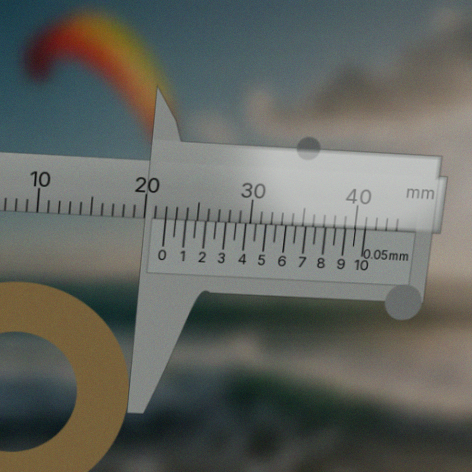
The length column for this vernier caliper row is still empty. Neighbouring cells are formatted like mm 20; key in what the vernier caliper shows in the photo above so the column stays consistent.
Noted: mm 22.0
